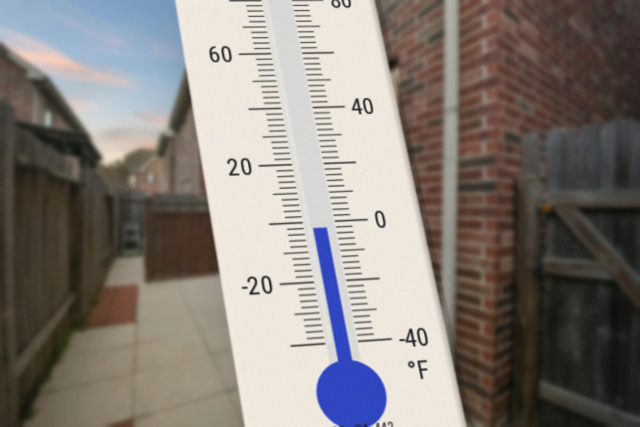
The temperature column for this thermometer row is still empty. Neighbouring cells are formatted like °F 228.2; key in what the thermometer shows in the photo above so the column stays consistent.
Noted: °F -2
